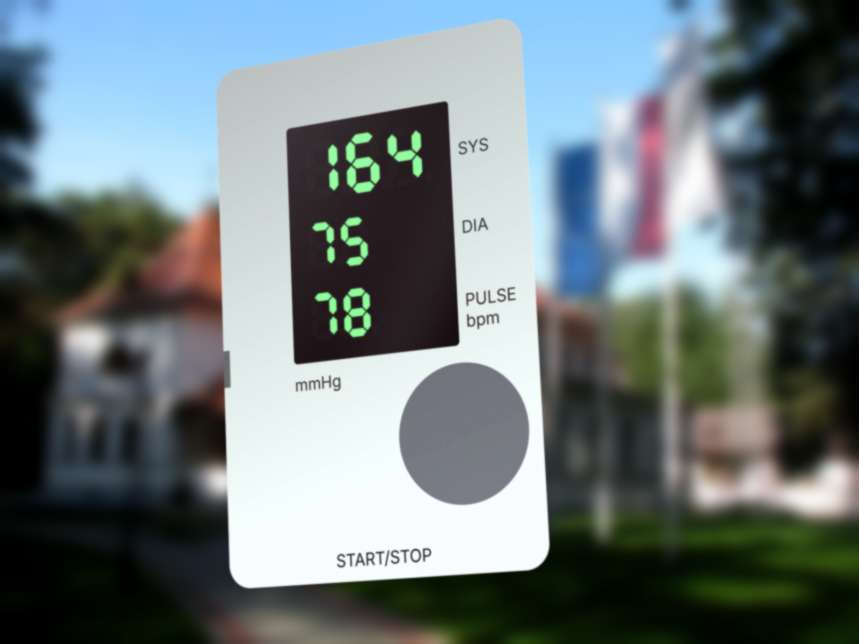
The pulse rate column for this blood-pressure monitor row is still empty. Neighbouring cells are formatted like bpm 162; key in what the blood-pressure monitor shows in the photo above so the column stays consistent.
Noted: bpm 78
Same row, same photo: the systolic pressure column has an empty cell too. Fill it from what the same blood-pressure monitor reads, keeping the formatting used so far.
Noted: mmHg 164
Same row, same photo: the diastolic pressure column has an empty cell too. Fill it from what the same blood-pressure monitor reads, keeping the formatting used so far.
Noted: mmHg 75
